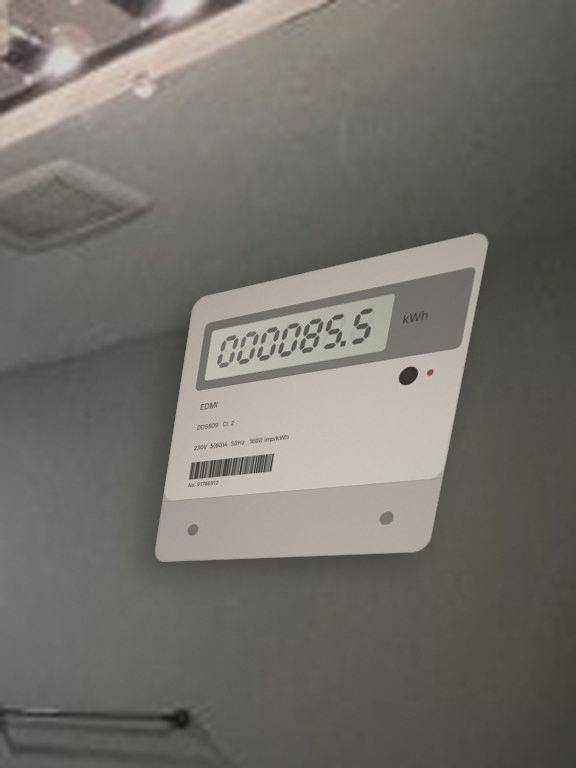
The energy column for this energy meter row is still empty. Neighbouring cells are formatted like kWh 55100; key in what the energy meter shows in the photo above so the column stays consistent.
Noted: kWh 85.5
